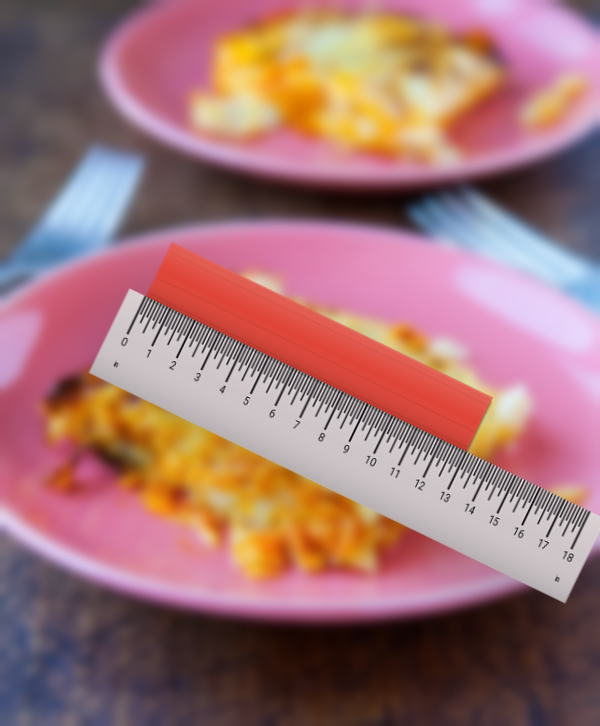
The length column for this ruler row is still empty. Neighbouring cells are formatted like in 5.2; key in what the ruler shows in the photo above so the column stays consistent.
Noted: in 13
